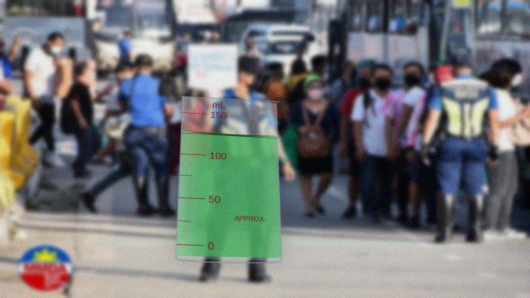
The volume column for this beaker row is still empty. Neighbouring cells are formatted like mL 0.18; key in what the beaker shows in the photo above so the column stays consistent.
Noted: mL 125
